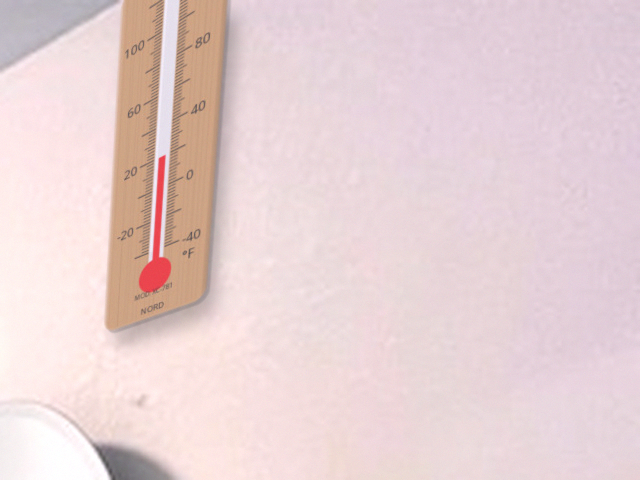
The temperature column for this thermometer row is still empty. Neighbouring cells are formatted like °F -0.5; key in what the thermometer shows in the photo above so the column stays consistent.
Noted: °F 20
